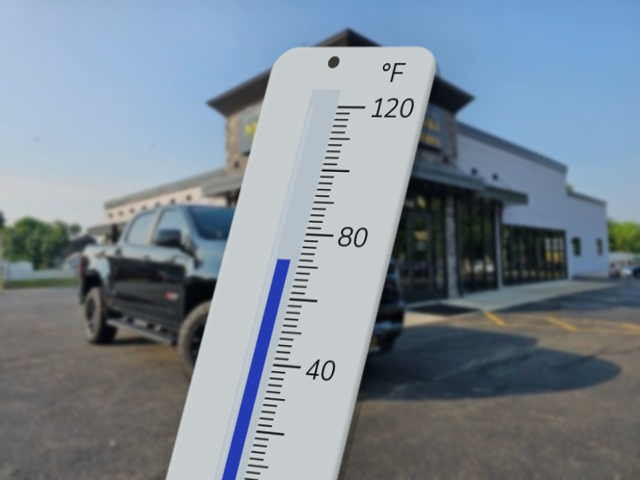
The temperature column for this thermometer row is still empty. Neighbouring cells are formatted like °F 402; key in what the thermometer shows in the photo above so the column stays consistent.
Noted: °F 72
